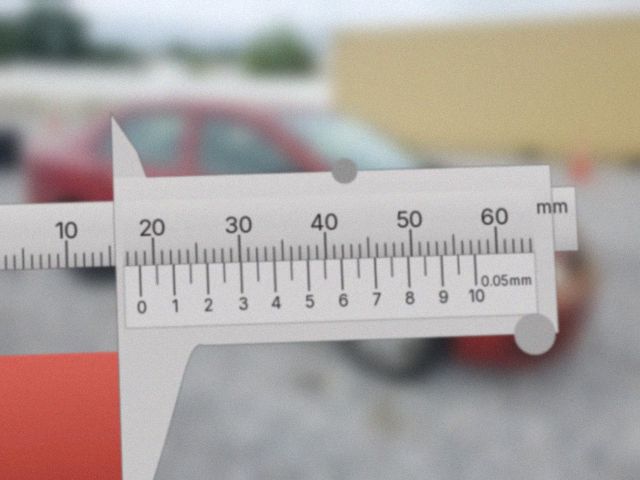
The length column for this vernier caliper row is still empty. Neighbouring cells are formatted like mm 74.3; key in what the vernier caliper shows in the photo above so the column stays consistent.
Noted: mm 18.4
